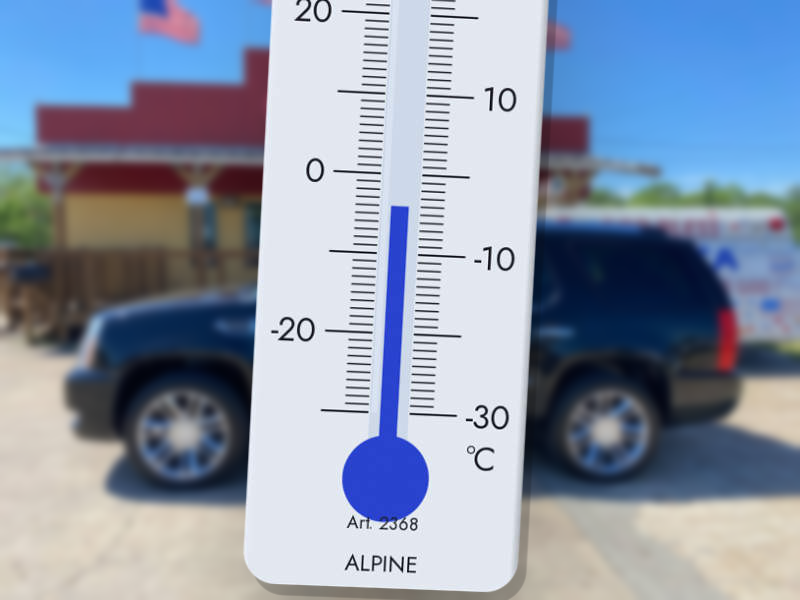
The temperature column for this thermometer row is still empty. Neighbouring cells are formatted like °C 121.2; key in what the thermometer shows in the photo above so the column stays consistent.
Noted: °C -4
